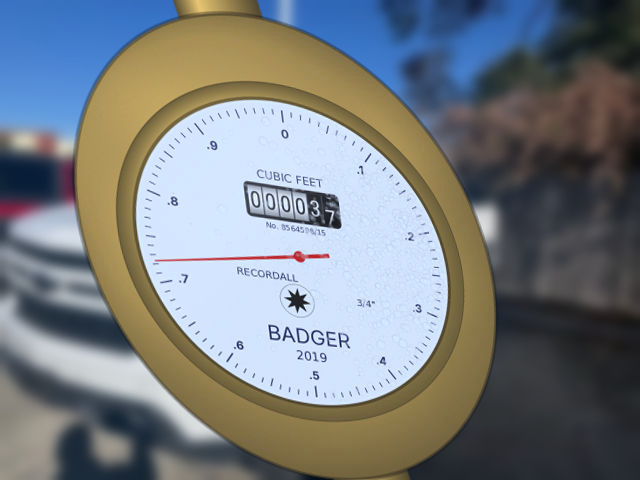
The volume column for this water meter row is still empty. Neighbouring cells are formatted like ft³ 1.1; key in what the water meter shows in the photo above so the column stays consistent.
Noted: ft³ 36.72
